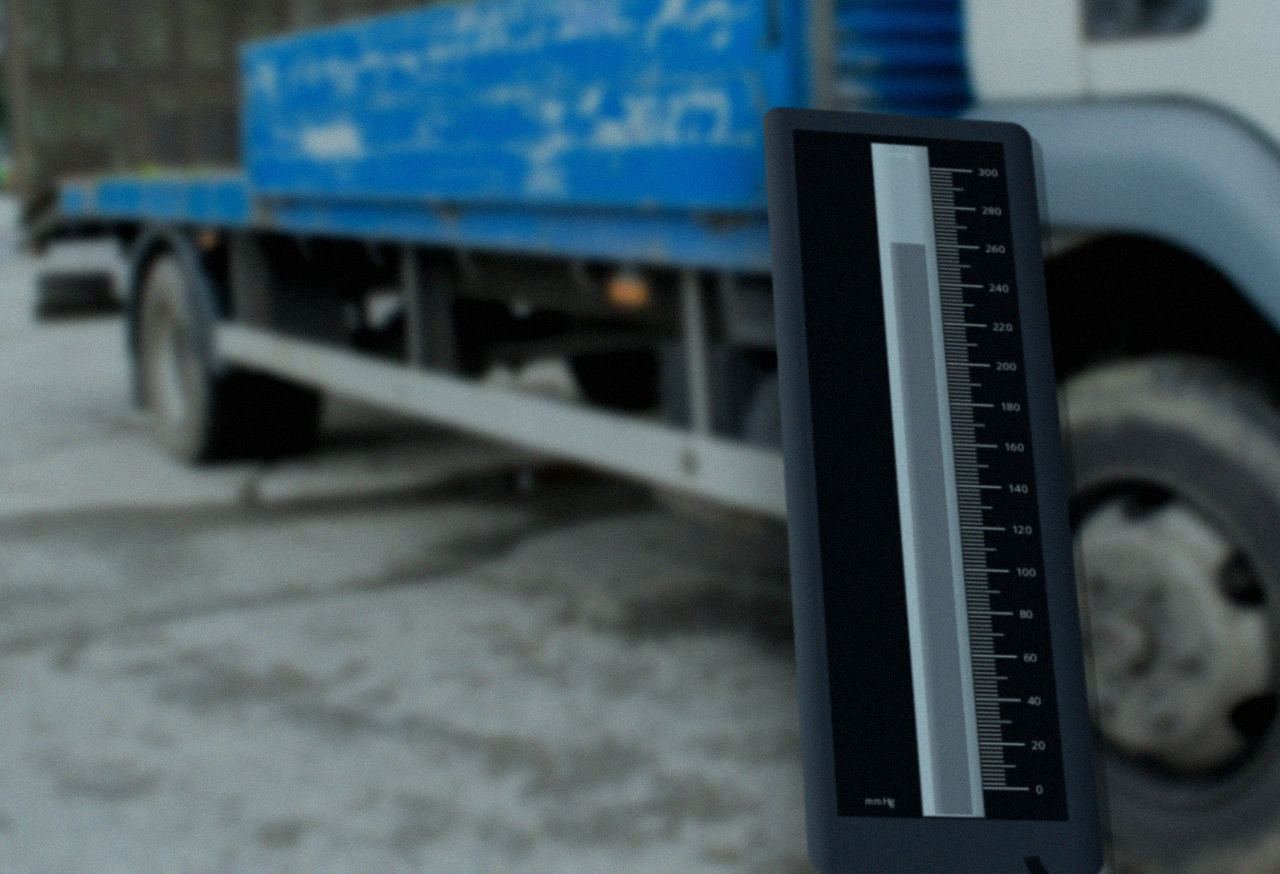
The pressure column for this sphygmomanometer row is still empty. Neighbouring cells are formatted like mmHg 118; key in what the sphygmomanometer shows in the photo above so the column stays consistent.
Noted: mmHg 260
